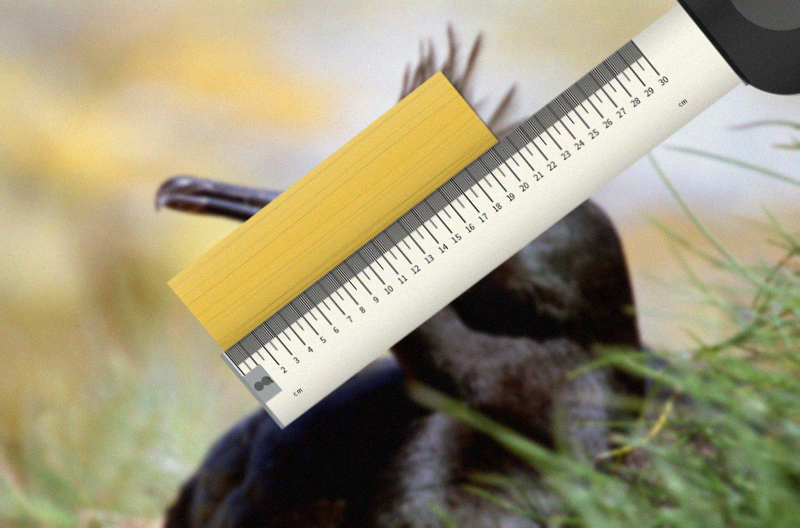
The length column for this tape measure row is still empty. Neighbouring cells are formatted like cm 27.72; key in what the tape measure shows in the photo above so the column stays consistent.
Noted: cm 20.5
